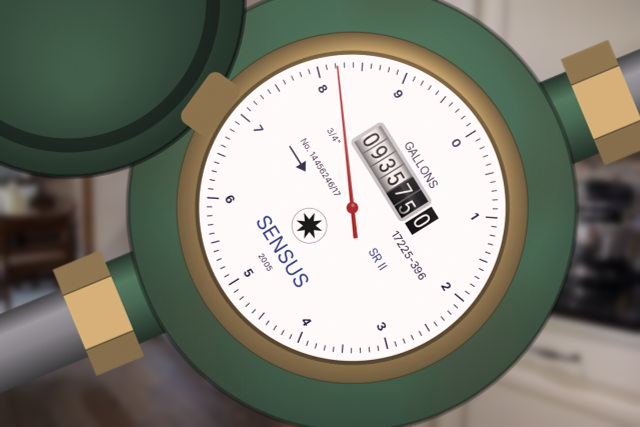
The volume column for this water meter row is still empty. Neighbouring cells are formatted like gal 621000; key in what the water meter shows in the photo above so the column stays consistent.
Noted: gal 935748.2
